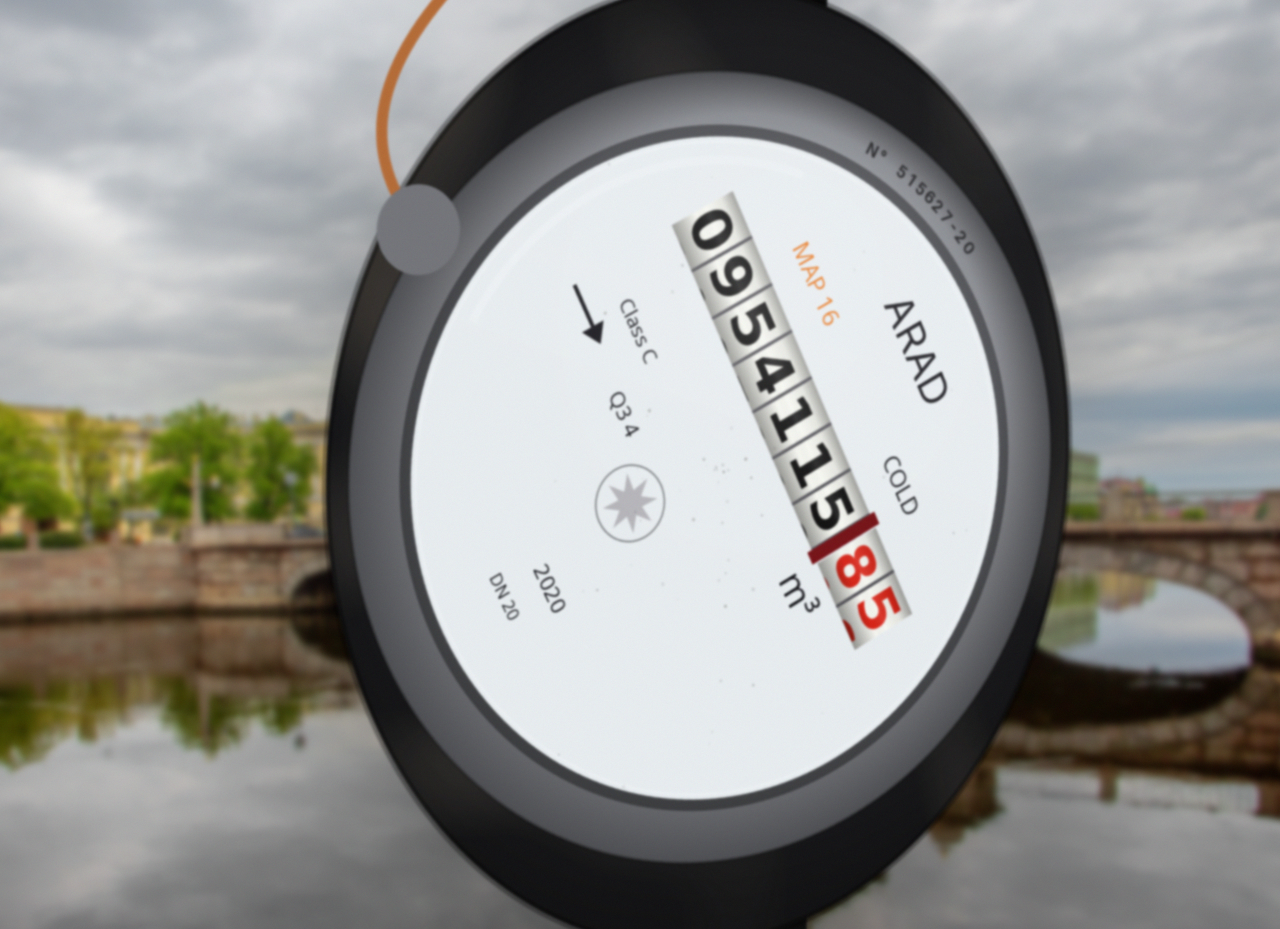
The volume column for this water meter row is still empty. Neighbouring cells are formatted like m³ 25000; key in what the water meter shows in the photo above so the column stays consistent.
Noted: m³ 954115.85
